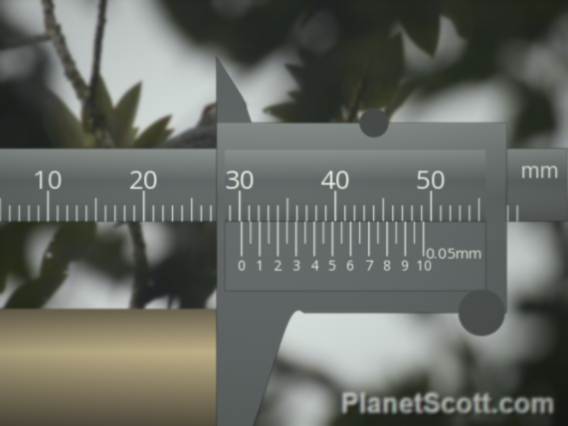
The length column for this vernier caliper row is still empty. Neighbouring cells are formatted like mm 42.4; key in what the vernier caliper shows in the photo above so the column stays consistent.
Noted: mm 30.2
